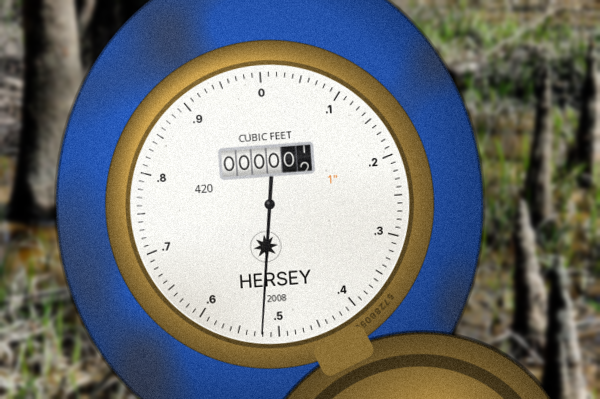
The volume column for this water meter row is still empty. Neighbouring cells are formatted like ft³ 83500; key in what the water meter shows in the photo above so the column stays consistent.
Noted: ft³ 1.52
